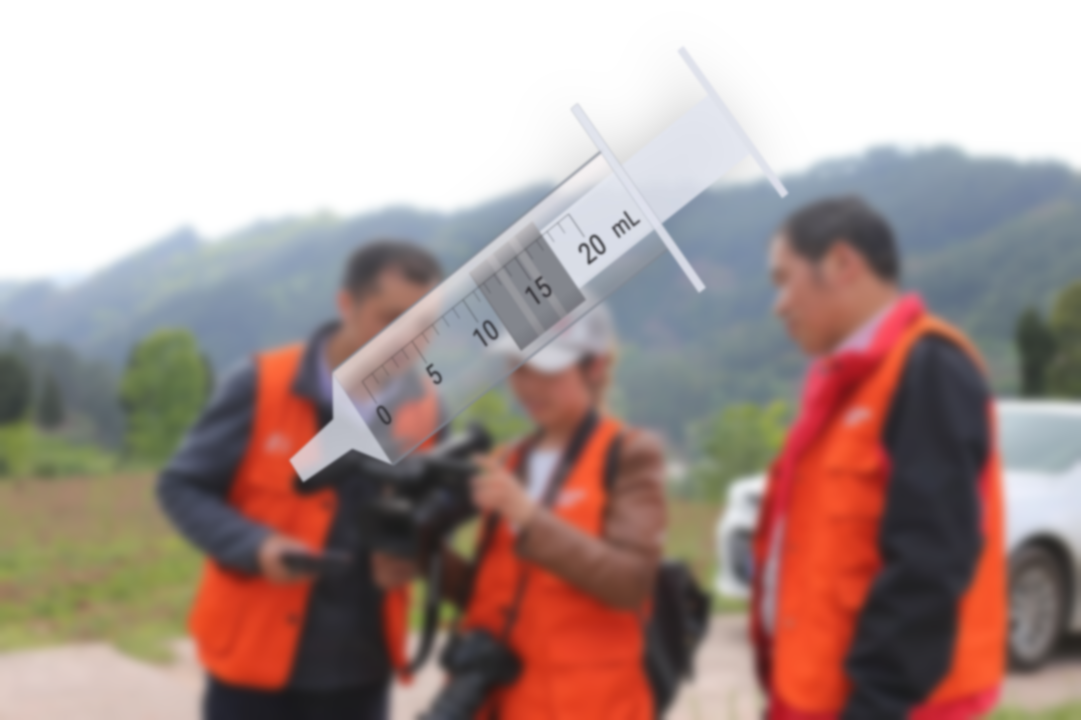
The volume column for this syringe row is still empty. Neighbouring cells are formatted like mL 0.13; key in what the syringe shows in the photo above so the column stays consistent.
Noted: mL 11.5
